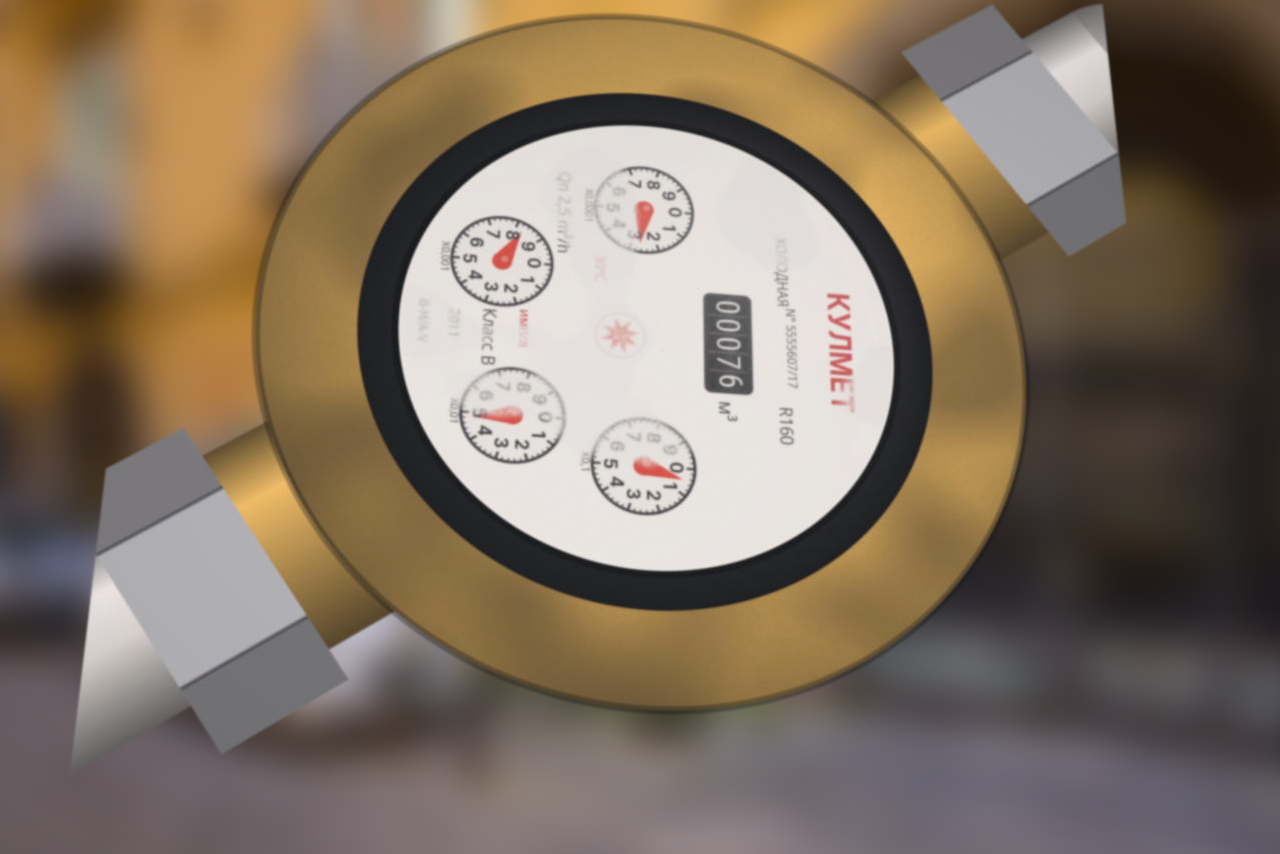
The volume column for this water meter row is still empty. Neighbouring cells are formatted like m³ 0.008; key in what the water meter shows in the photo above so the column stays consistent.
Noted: m³ 76.0482
